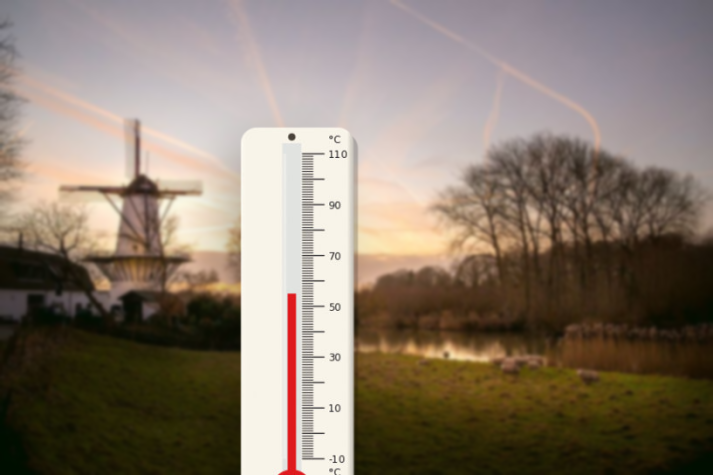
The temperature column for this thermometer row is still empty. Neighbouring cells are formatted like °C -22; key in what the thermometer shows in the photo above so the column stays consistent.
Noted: °C 55
